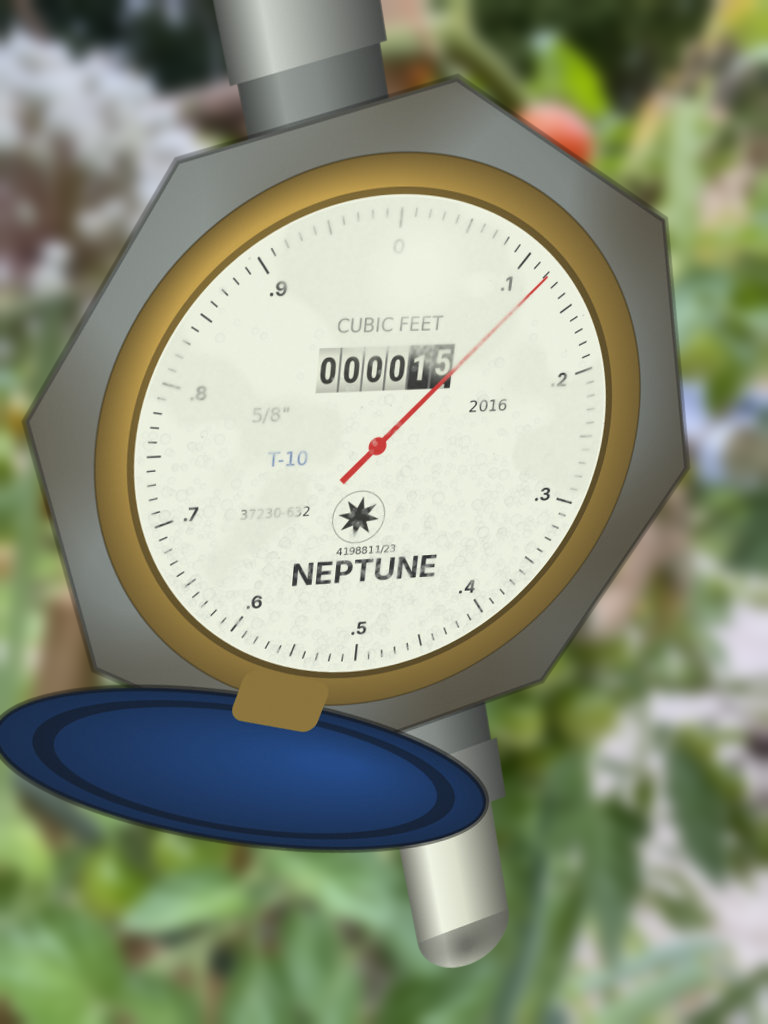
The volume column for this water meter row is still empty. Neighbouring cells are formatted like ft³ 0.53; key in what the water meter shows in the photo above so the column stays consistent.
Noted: ft³ 15.12
